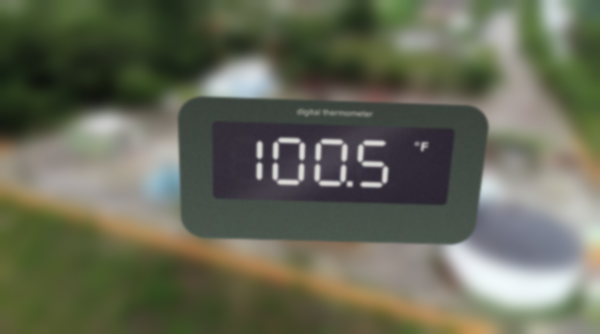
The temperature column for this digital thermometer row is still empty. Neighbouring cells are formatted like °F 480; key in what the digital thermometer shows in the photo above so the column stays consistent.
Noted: °F 100.5
